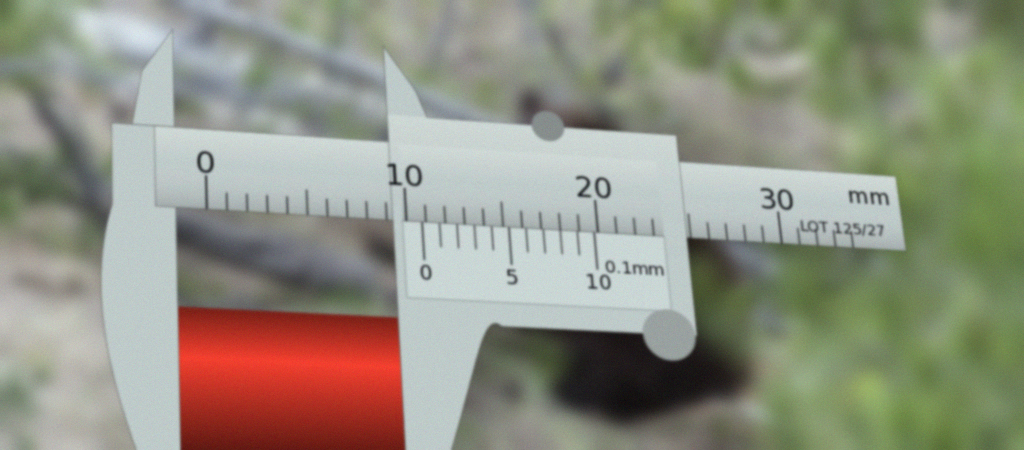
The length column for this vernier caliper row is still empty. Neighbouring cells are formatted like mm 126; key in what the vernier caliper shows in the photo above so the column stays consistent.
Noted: mm 10.8
